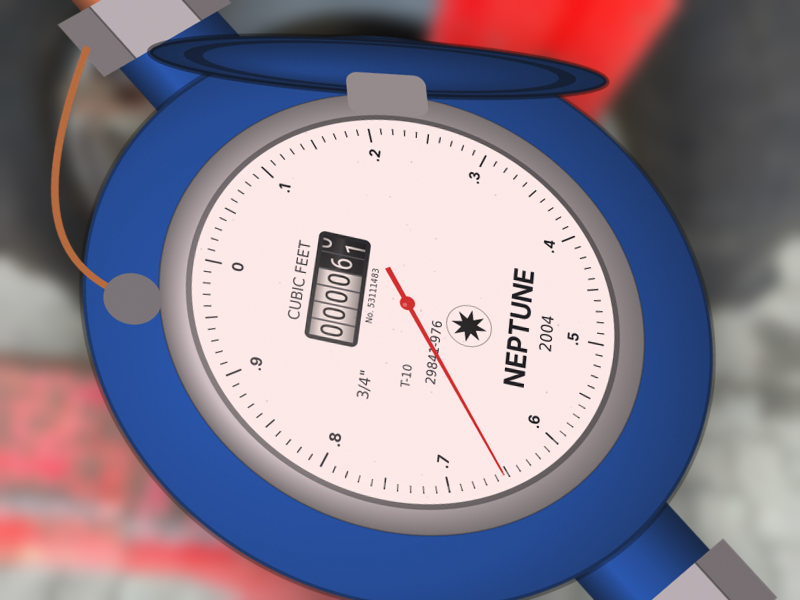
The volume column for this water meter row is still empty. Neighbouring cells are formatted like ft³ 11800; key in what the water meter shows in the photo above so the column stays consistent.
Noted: ft³ 60.65
